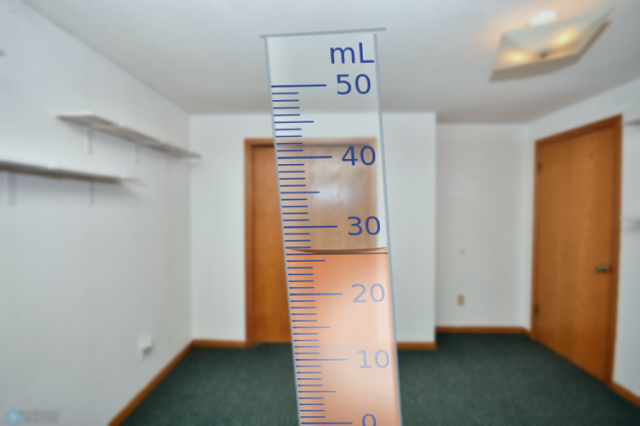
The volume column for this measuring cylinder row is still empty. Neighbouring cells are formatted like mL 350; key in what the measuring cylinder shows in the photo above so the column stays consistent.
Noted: mL 26
